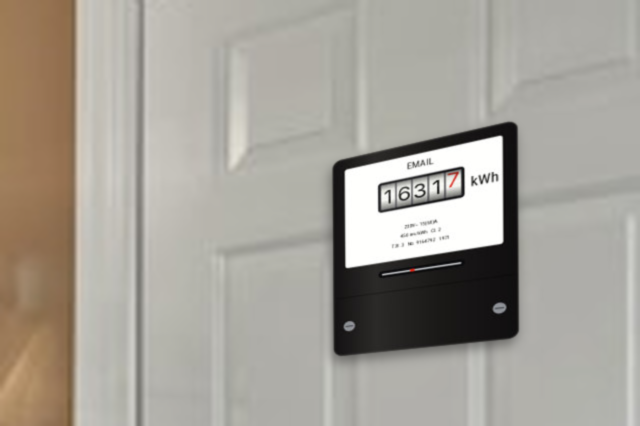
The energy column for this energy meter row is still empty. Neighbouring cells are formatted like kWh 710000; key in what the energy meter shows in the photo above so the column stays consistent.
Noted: kWh 1631.7
